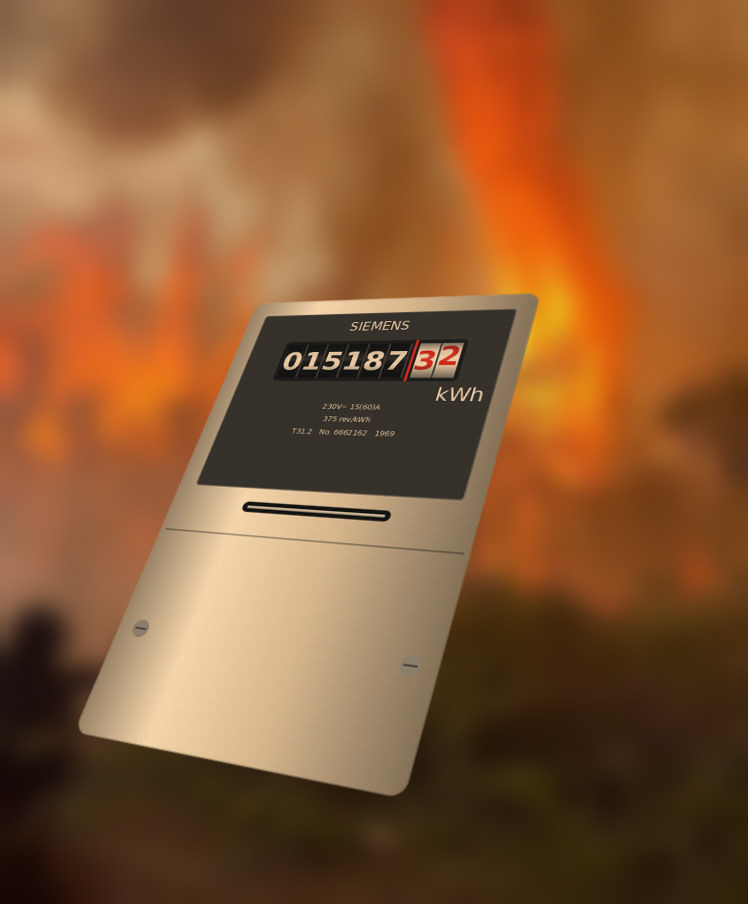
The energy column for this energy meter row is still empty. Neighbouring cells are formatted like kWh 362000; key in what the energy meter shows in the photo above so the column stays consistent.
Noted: kWh 15187.32
